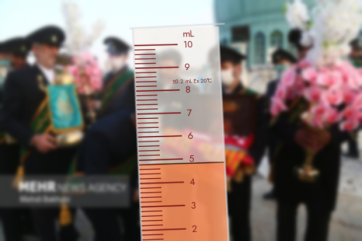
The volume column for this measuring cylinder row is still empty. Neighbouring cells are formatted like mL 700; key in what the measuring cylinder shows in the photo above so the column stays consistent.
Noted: mL 4.8
